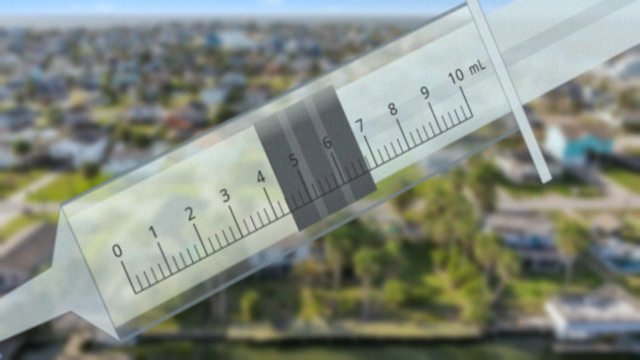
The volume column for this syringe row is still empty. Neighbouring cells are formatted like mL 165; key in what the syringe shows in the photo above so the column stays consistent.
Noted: mL 4.4
